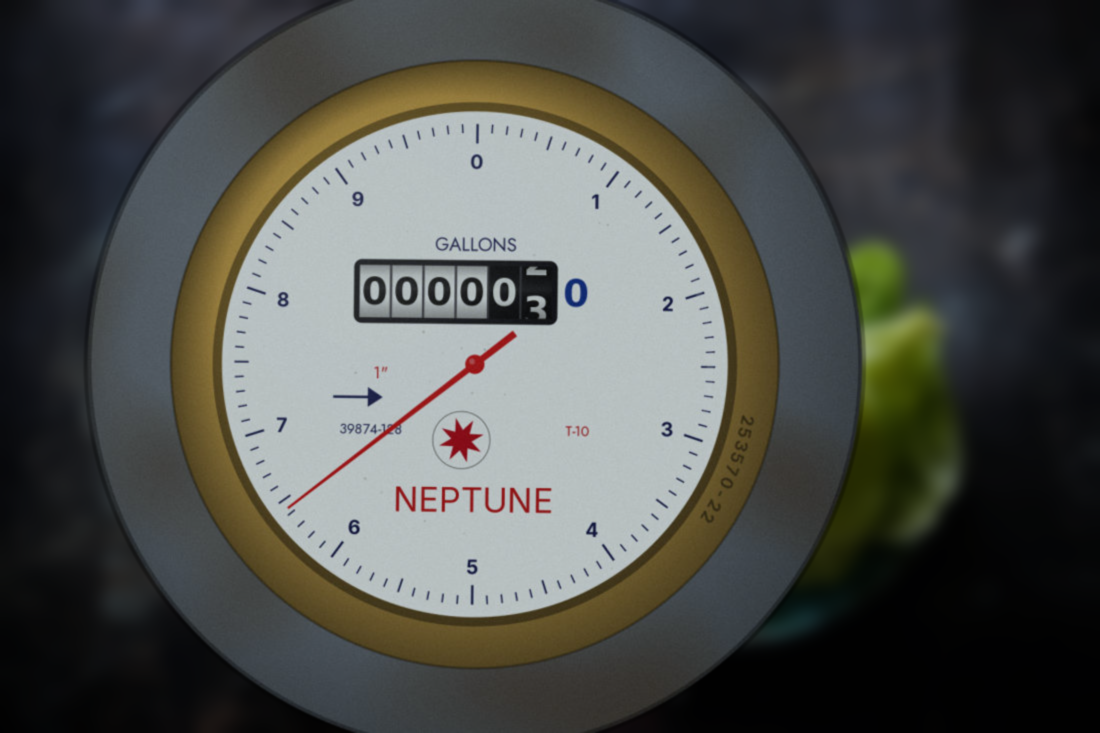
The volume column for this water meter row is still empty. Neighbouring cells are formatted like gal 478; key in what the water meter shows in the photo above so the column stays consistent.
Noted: gal 26.4
